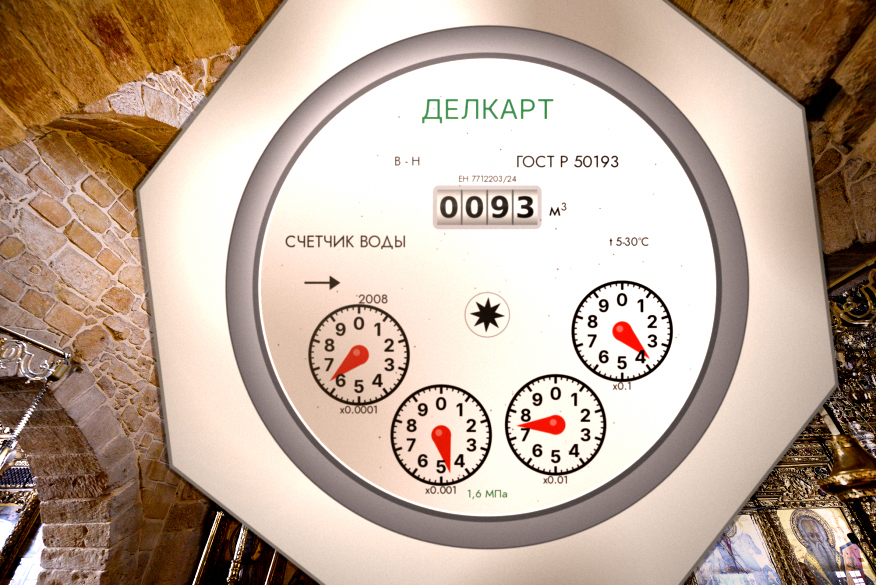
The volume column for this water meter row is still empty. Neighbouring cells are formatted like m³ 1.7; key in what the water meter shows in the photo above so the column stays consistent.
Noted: m³ 93.3746
